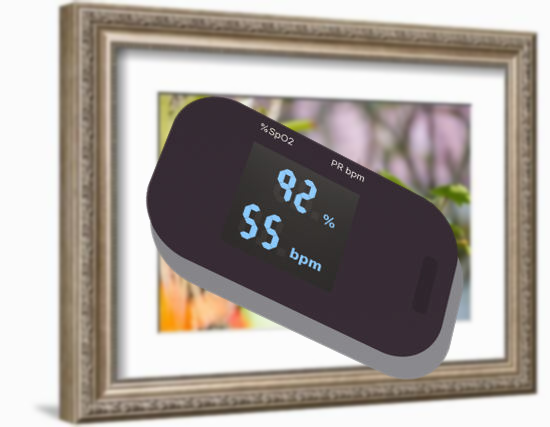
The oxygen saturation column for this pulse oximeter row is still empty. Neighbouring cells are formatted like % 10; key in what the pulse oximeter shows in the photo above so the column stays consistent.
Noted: % 92
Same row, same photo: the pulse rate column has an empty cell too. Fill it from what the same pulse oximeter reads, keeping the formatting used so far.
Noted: bpm 55
